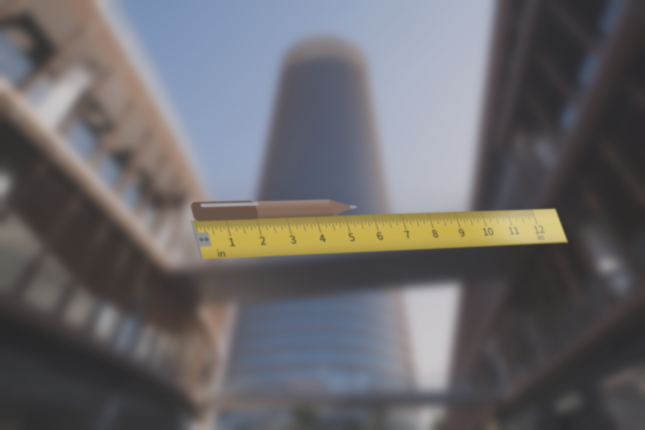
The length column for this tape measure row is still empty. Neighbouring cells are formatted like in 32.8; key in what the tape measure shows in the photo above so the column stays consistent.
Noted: in 5.5
